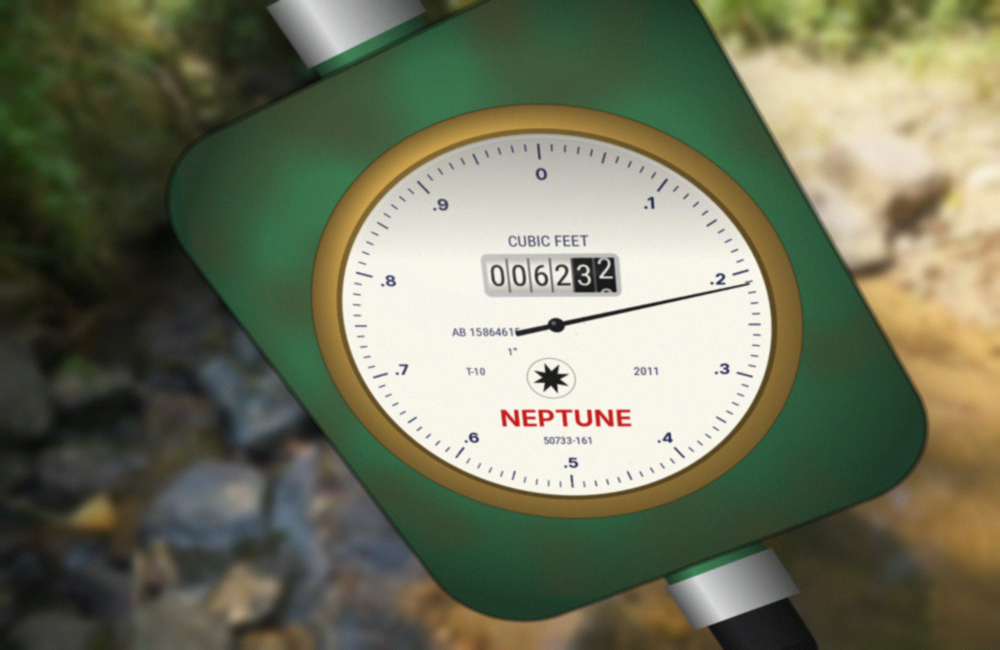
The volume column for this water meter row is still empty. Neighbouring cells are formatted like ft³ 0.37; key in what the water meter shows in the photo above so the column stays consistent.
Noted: ft³ 6232.21
